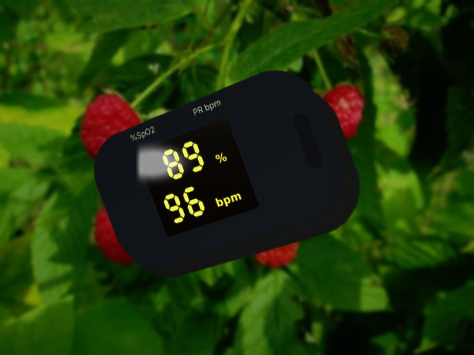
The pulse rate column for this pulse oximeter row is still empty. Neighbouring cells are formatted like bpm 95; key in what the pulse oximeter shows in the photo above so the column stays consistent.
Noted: bpm 96
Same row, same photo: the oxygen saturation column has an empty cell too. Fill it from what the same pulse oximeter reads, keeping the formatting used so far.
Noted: % 89
